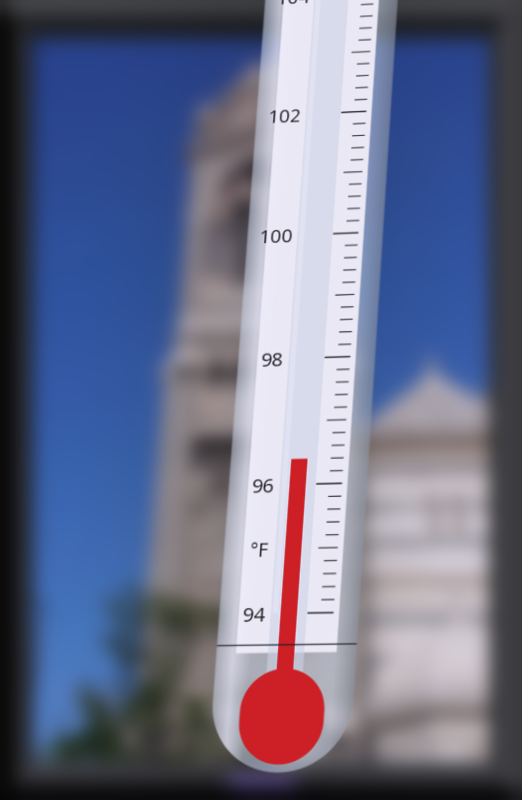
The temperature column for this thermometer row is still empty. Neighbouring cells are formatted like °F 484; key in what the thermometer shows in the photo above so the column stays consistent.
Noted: °F 96.4
